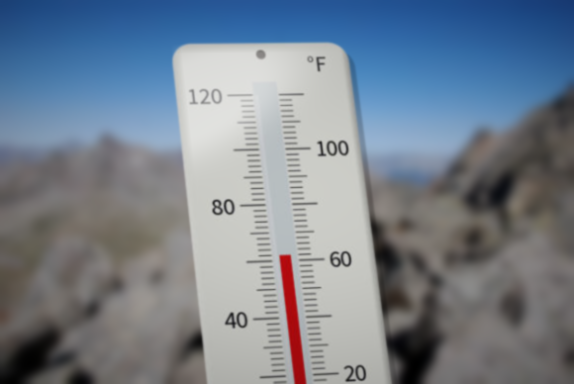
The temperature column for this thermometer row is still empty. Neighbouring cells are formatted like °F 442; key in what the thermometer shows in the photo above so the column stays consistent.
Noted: °F 62
